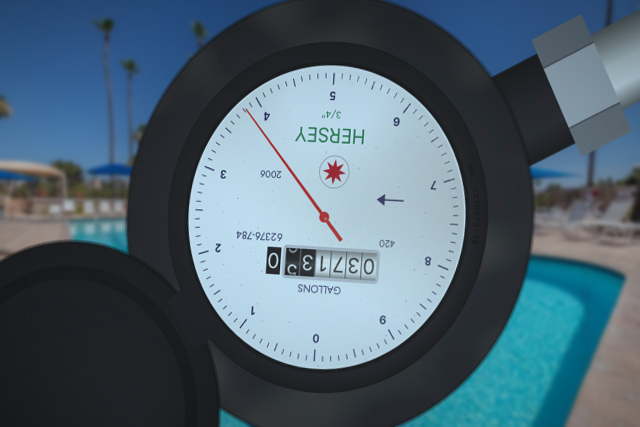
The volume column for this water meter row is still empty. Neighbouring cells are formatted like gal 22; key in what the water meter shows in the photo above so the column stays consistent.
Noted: gal 371353.8
